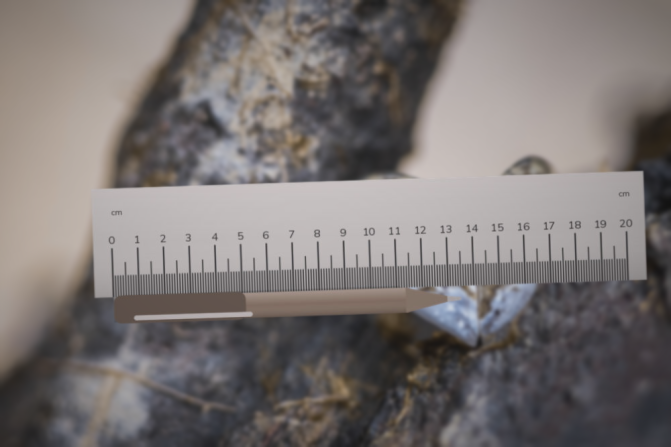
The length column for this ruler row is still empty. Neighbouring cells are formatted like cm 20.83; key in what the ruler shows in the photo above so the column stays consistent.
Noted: cm 13.5
